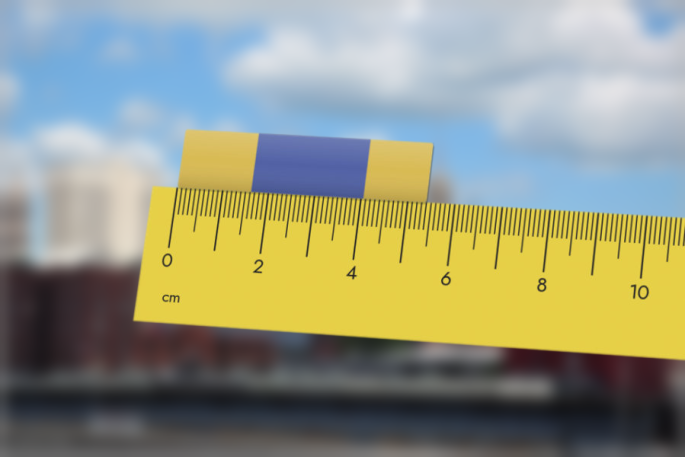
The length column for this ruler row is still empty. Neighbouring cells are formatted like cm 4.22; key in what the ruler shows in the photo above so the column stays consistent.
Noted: cm 5.4
